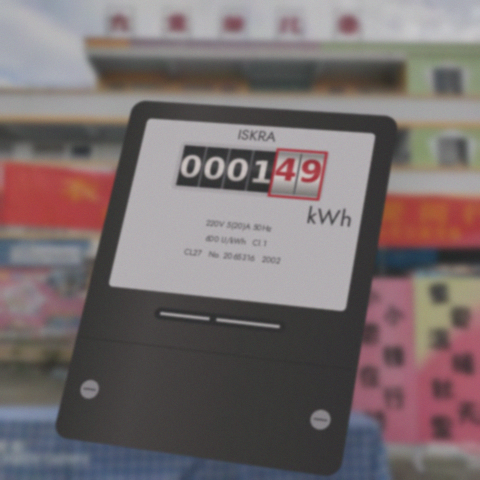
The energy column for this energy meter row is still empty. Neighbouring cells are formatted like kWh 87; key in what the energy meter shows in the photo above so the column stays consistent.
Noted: kWh 1.49
